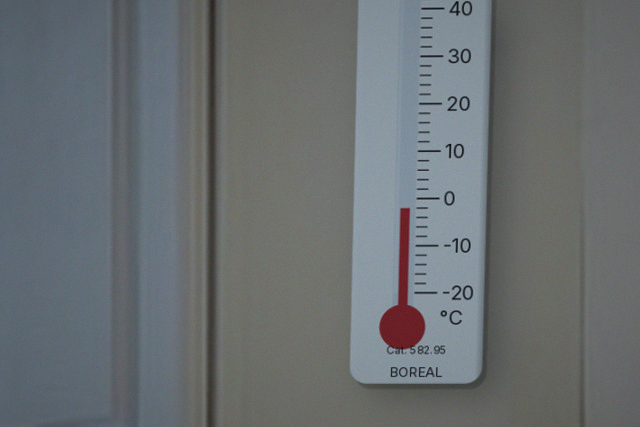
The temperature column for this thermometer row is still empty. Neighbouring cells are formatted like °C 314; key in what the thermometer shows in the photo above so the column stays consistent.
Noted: °C -2
